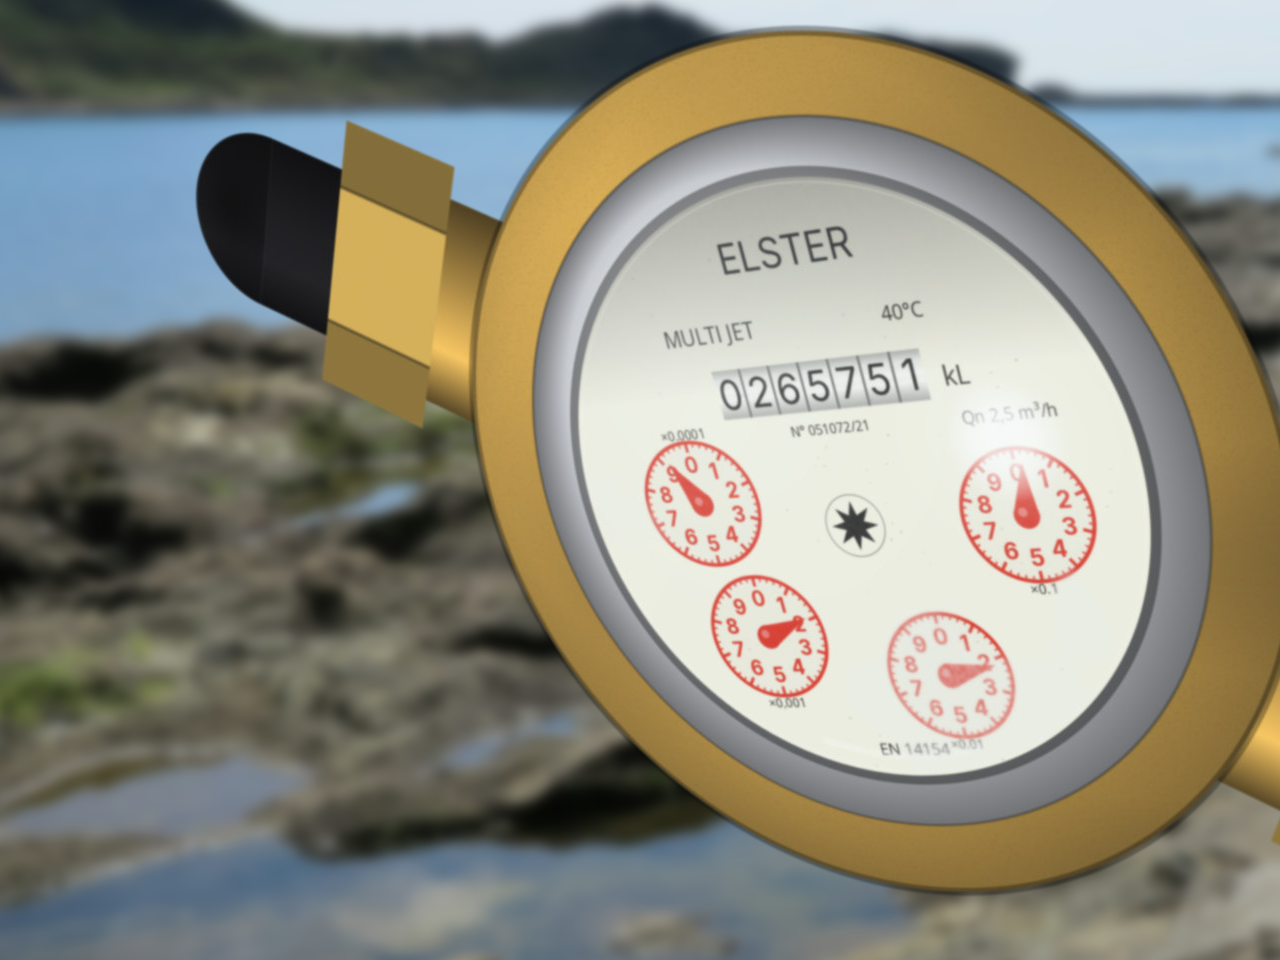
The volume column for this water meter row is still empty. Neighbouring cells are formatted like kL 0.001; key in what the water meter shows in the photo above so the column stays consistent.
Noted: kL 265751.0219
